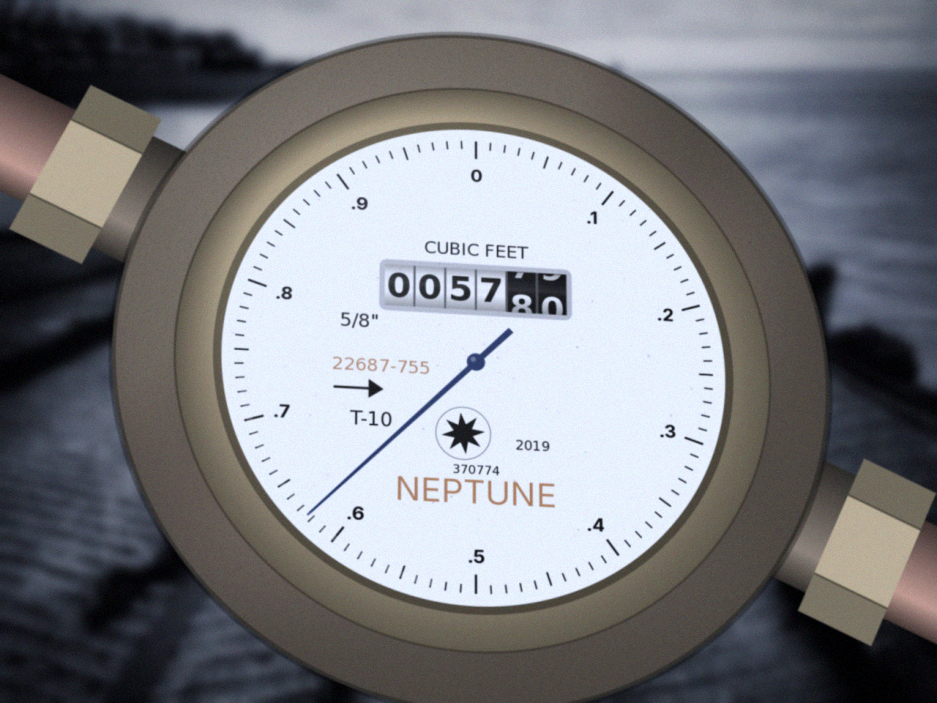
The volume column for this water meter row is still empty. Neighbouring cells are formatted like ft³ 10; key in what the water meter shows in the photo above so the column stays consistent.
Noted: ft³ 5779.62
